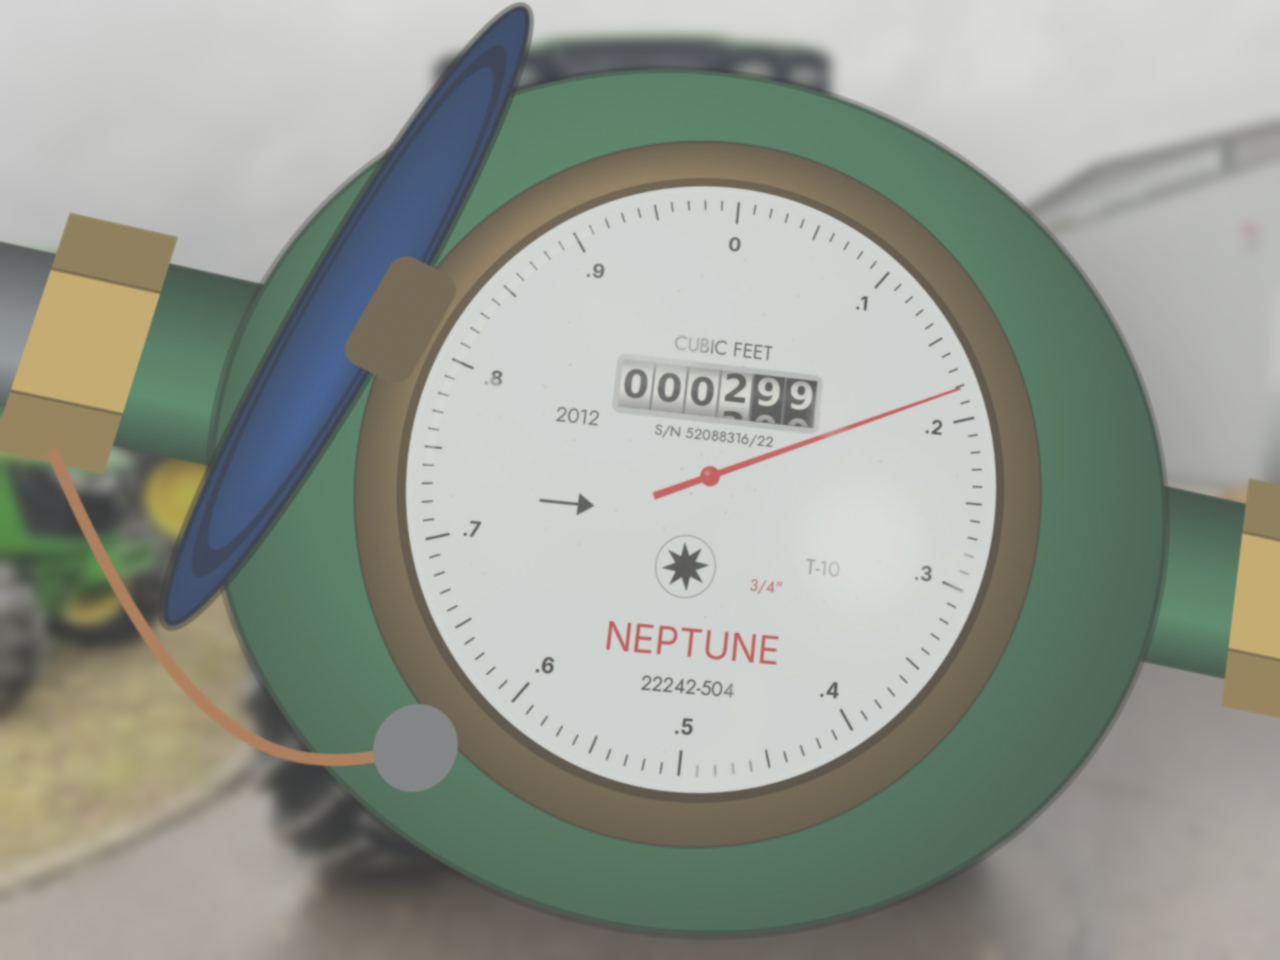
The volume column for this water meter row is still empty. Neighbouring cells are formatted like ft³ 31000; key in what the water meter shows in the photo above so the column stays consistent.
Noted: ft³ 299.18
